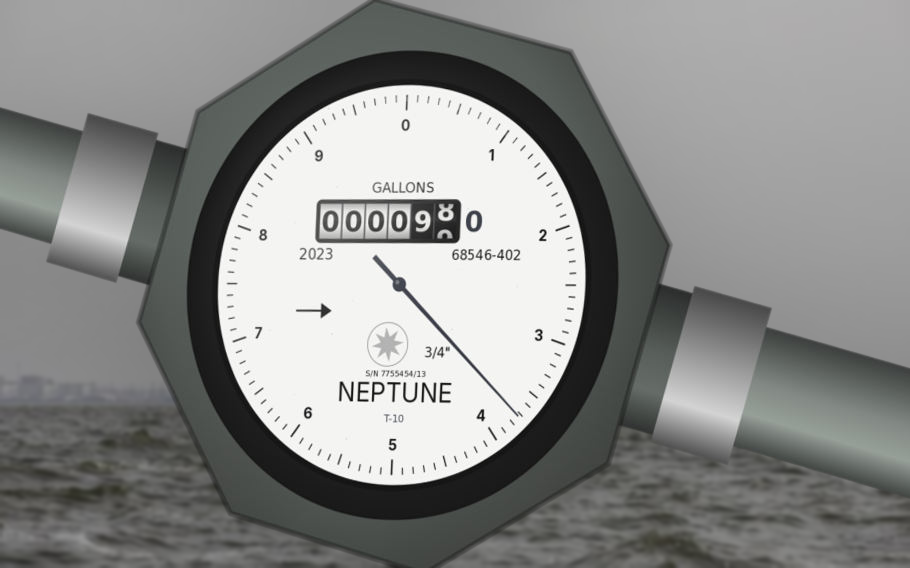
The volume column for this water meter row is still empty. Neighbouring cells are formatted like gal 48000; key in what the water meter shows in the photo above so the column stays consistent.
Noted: gal 983.7
